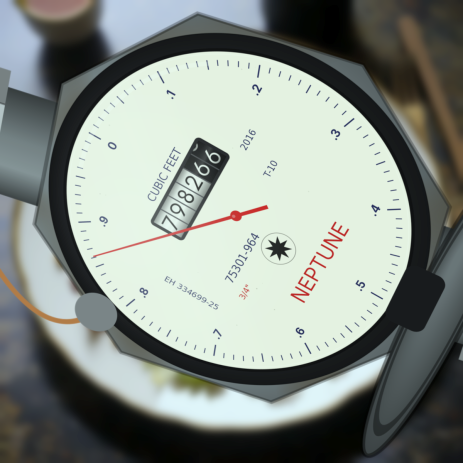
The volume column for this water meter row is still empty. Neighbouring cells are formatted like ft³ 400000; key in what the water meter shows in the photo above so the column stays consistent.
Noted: ft³ 798265.86
